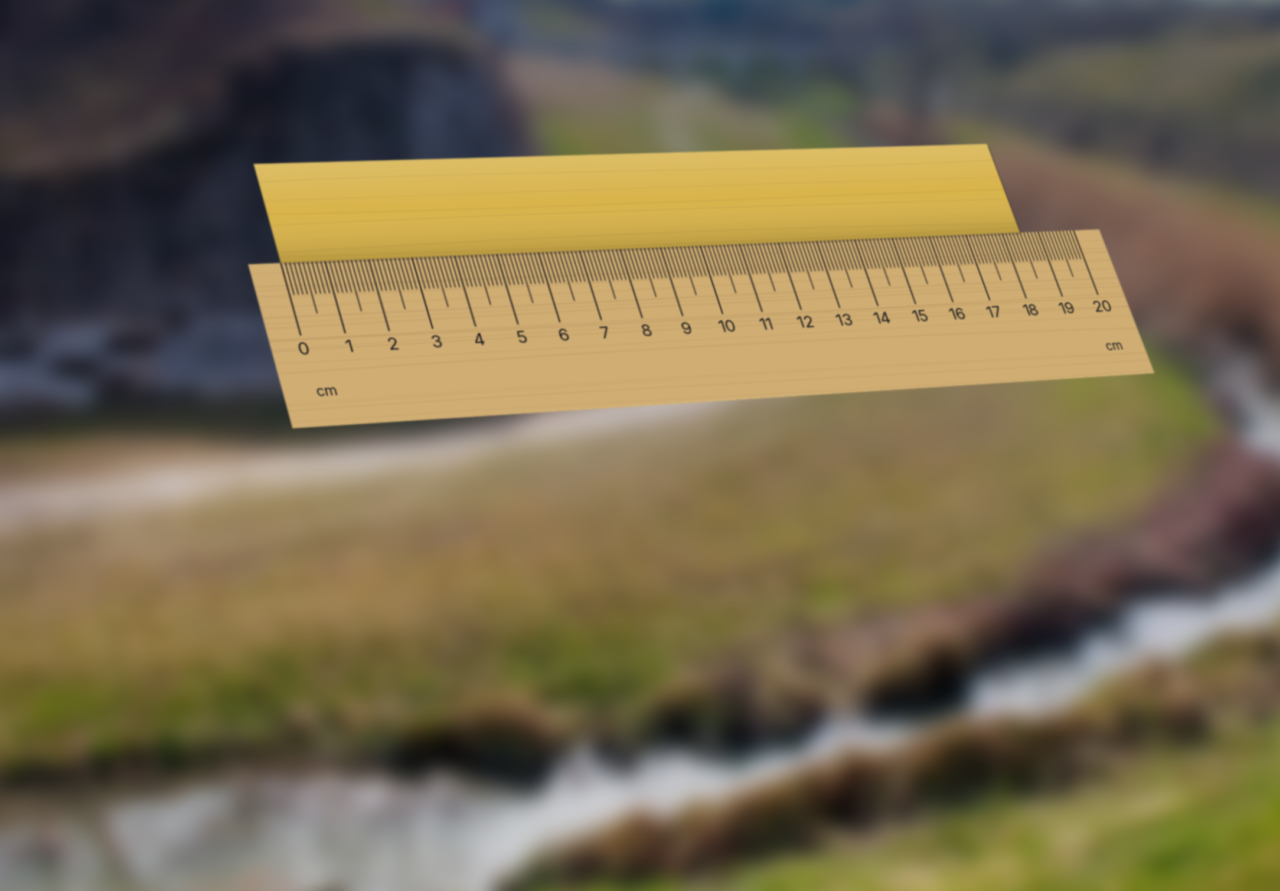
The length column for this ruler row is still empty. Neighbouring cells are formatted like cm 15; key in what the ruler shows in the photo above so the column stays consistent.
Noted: cm 18.5
